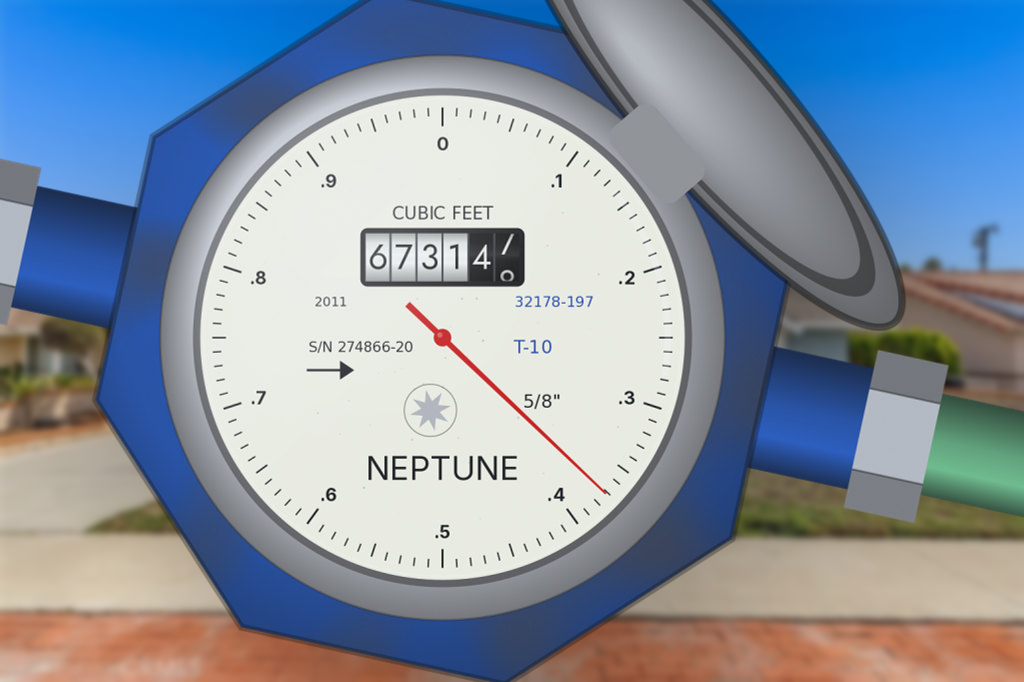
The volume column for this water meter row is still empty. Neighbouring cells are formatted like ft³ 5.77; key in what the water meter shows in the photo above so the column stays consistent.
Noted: ft³ 673147.37
